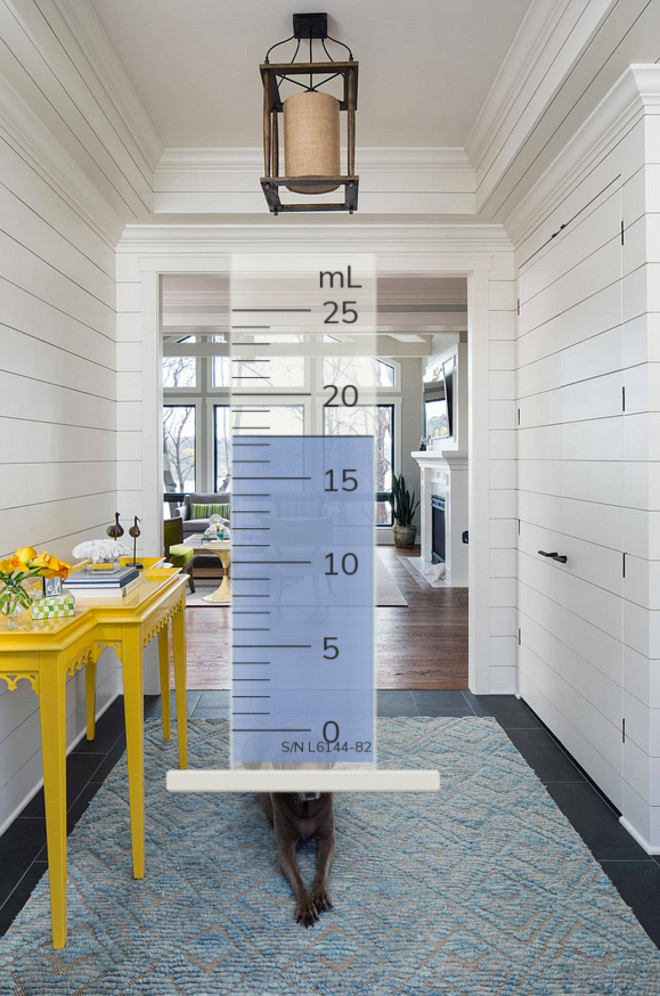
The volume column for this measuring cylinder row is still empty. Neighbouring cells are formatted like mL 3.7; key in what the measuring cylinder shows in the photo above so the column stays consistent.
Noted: mL 17.5
